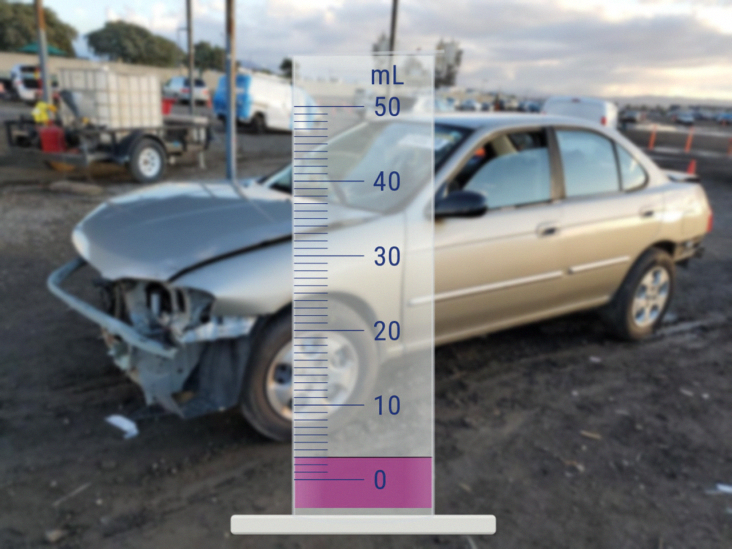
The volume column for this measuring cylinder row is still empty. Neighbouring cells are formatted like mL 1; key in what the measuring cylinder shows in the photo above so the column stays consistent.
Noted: mL 3
